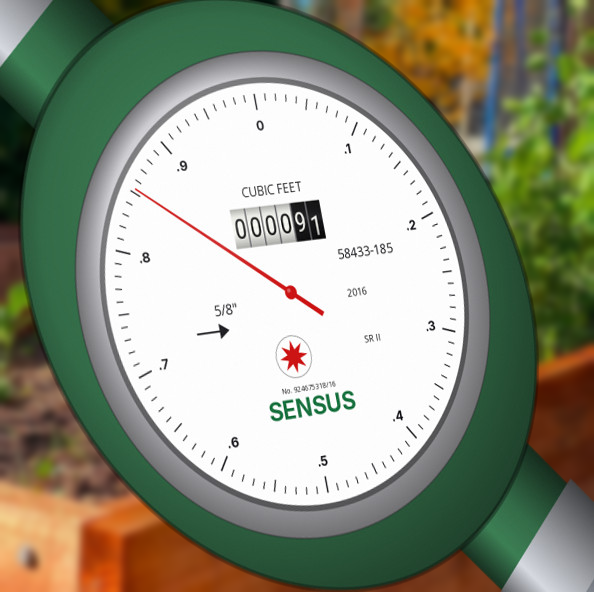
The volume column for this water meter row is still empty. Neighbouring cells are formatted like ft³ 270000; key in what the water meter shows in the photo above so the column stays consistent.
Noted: ft³ 90.85
